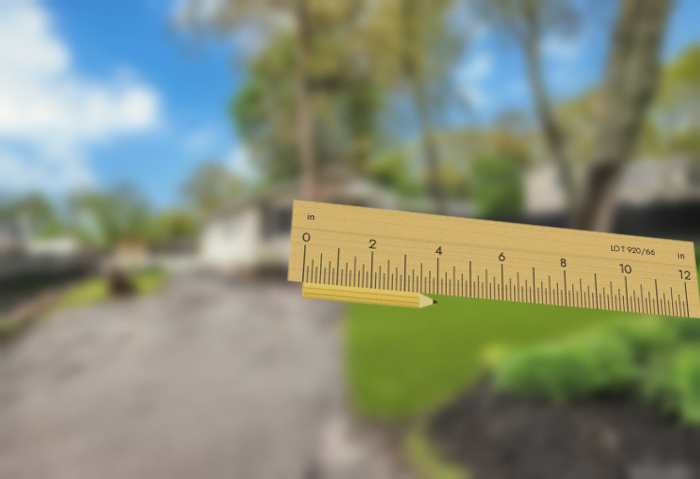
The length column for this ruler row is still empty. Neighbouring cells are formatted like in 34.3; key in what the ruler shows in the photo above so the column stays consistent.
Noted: in 4
